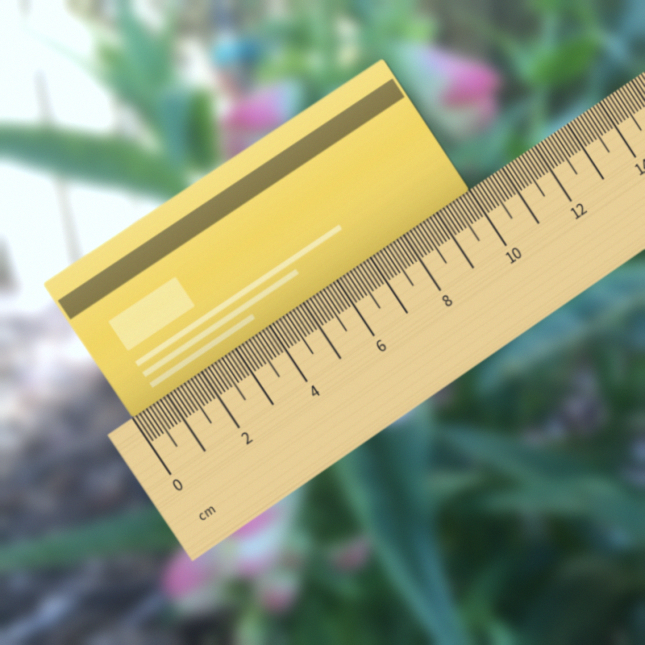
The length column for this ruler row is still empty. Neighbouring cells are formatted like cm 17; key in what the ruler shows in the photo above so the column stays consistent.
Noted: cm 10
